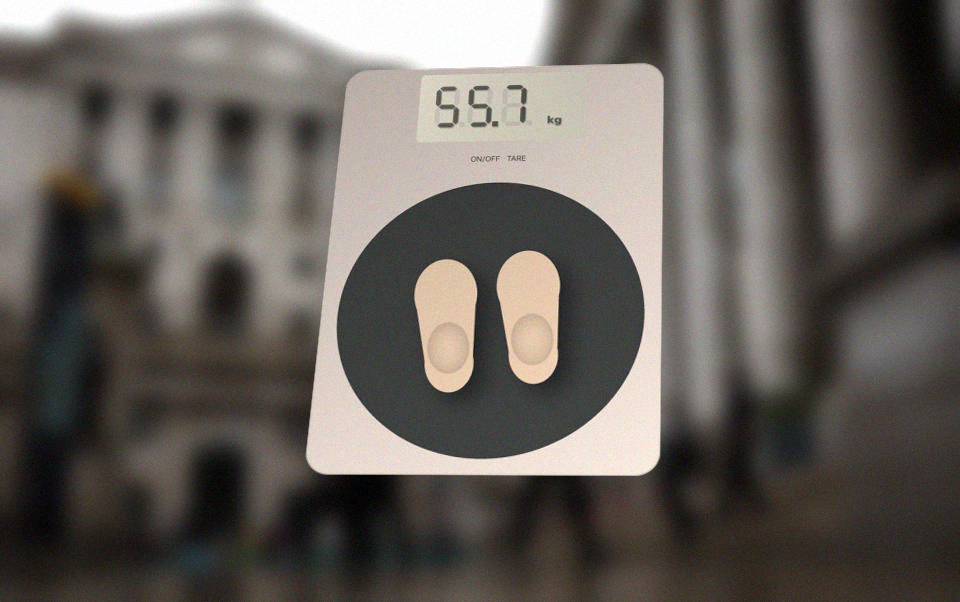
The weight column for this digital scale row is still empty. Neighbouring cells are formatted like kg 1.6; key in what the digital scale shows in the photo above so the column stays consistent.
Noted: kg 55.7
